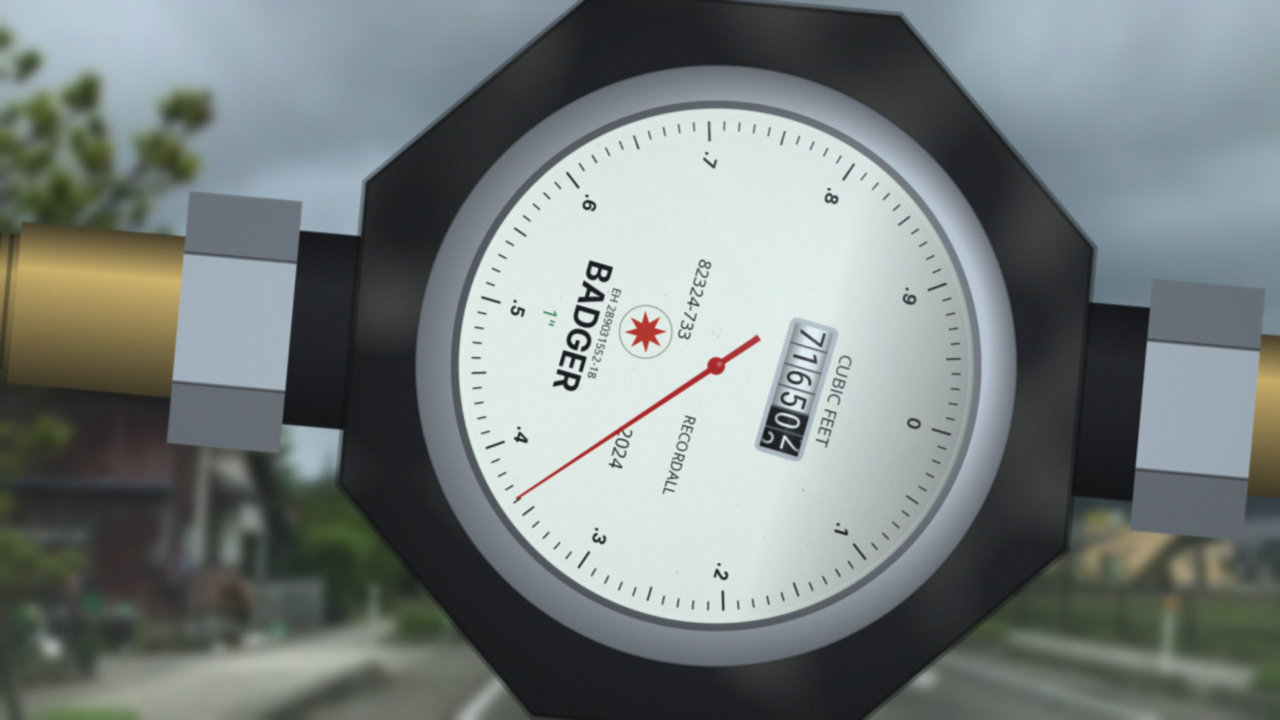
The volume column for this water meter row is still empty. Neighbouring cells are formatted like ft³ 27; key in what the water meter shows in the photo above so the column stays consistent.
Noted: ft³ 716502.36
